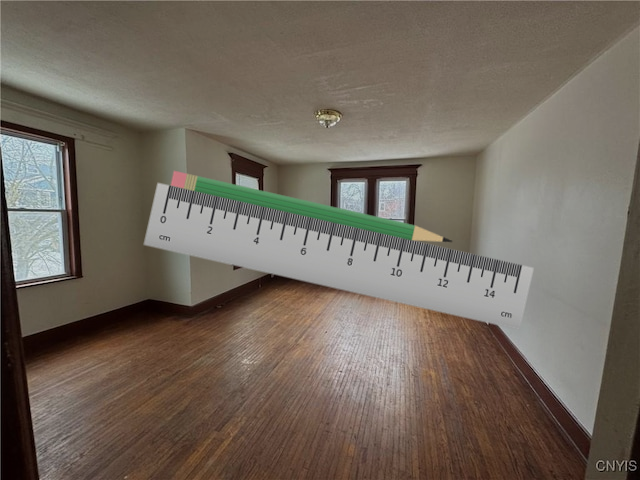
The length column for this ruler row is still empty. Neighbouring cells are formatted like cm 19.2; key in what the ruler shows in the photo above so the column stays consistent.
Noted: cm 12
